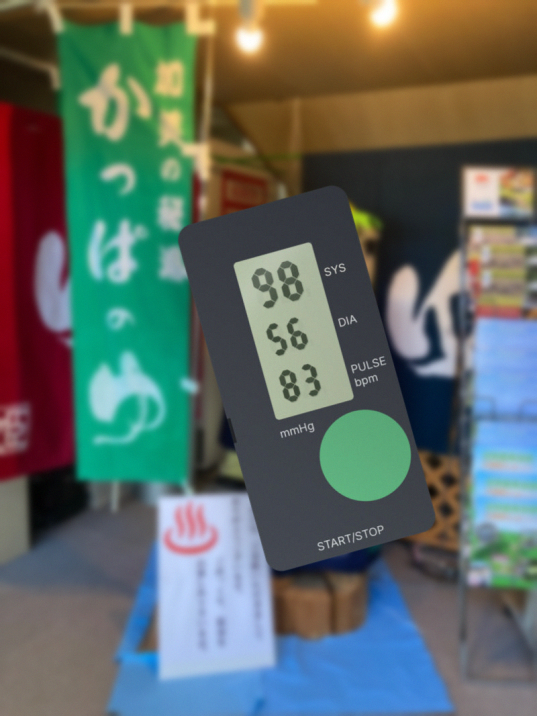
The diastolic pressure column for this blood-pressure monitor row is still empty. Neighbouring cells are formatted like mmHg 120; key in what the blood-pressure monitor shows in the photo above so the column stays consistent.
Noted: mmHg 56
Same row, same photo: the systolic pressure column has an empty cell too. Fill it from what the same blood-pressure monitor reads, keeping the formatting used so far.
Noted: mmHg 98
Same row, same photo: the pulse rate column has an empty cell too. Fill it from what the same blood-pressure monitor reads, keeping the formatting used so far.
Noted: bpm 83
